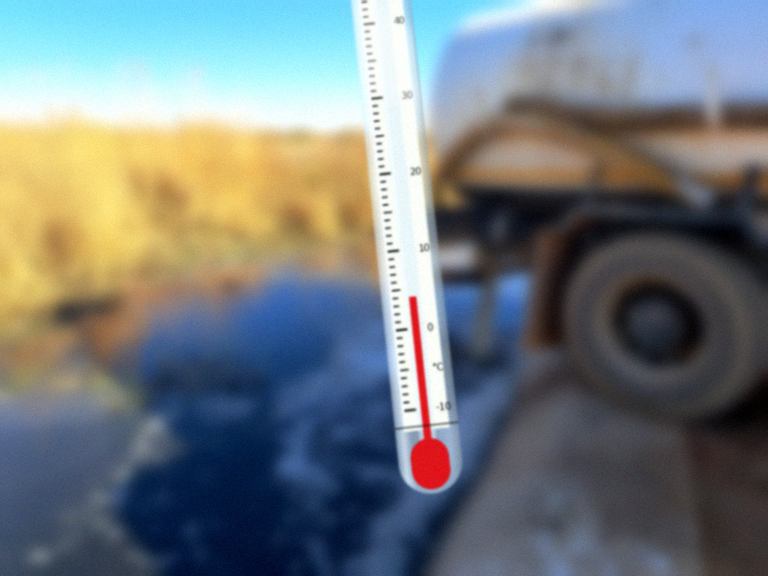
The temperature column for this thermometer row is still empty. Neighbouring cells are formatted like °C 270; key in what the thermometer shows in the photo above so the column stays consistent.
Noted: °C 4
